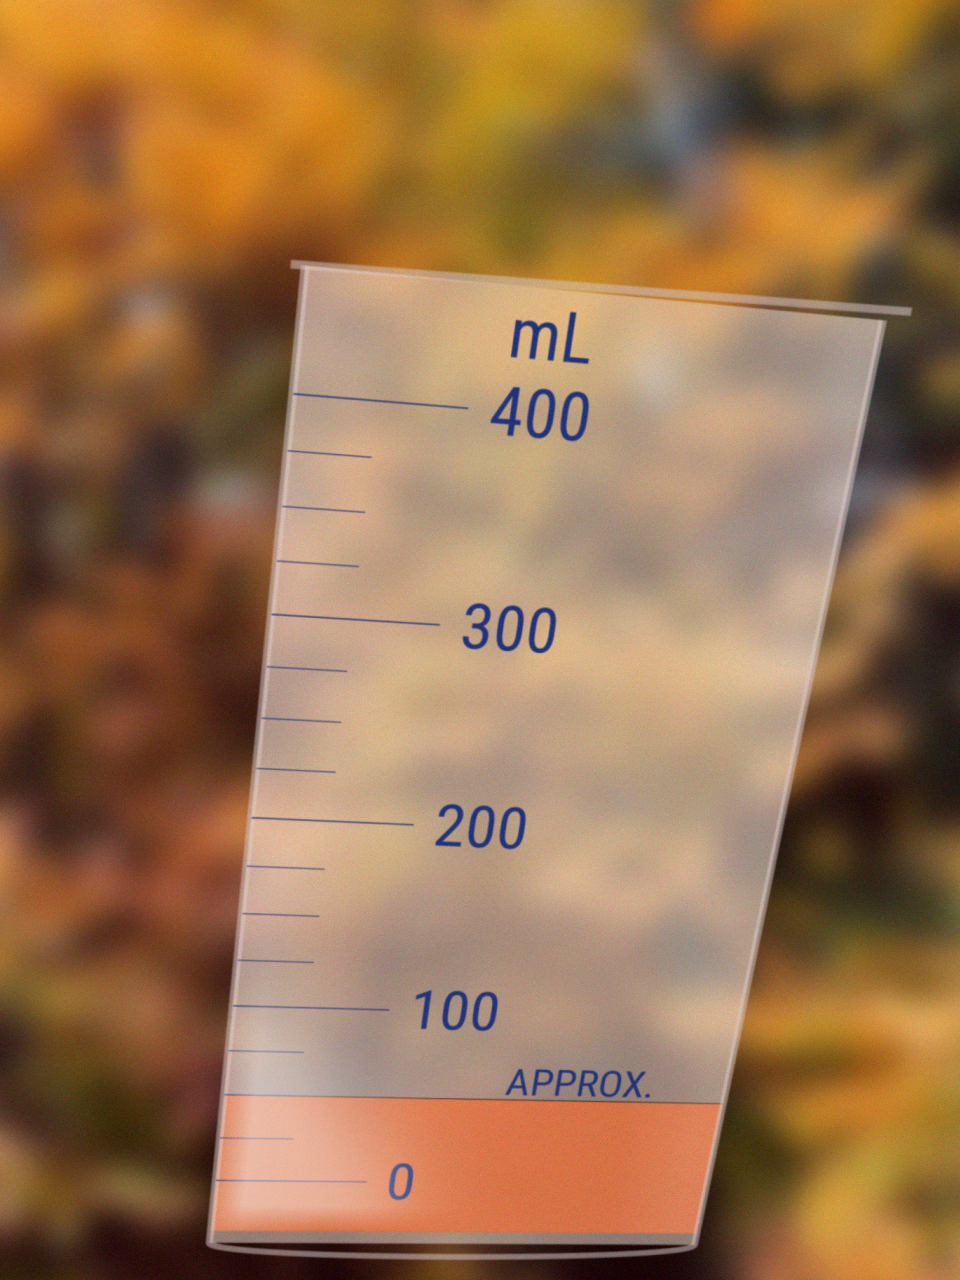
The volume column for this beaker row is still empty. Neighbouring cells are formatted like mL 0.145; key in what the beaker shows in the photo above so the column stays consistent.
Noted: mL 50
